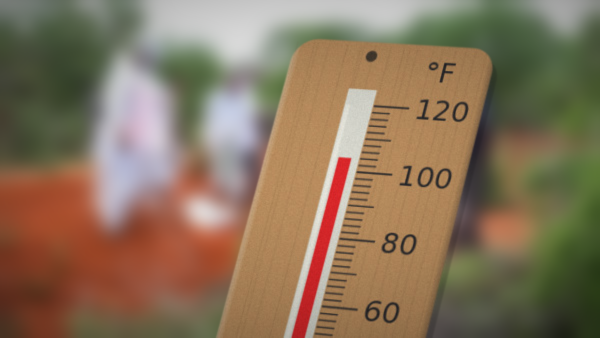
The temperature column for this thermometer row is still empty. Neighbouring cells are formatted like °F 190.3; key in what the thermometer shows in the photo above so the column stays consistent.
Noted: °F 104
